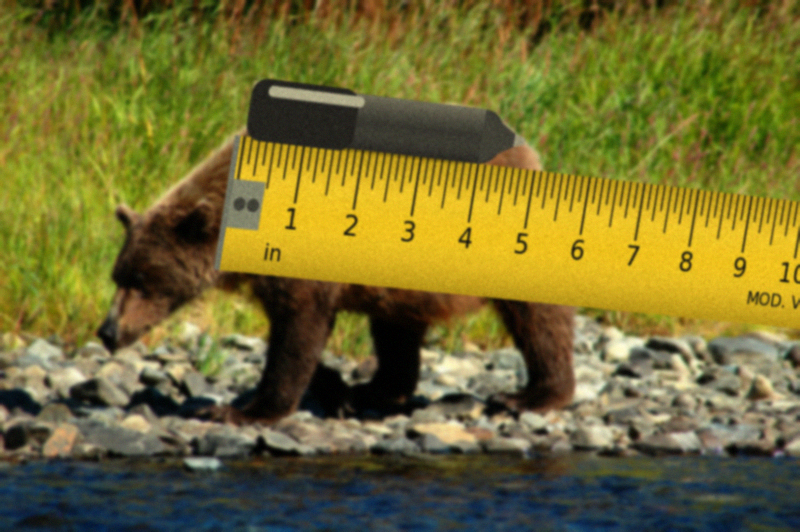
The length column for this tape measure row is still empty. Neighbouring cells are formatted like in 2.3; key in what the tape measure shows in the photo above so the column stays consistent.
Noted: in 4.75
